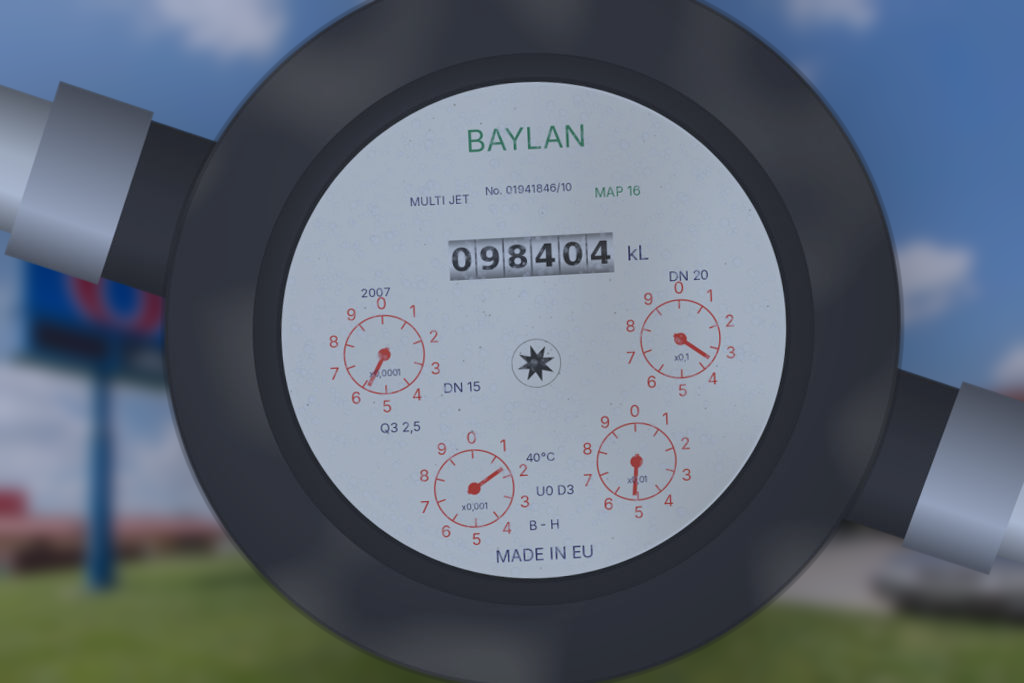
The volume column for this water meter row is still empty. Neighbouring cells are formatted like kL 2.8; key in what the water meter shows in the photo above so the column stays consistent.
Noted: kL 98404.3515
